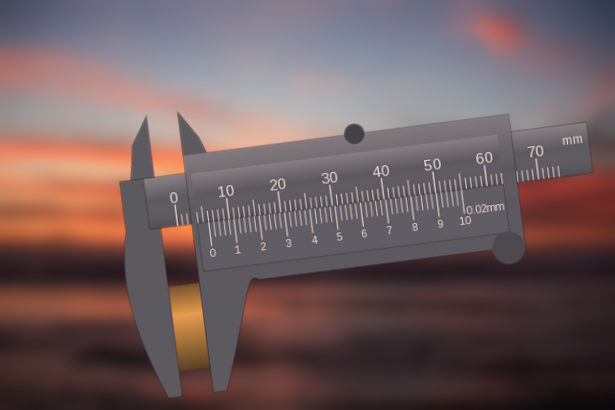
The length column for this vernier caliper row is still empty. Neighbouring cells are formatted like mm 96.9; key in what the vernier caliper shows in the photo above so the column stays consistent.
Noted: mm 6.0
